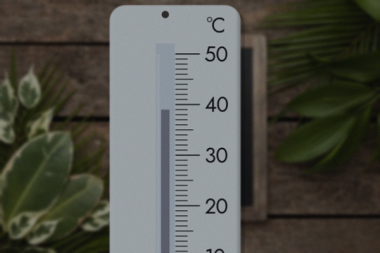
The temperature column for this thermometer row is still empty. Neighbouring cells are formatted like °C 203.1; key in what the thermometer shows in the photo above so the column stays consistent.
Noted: °C 39
